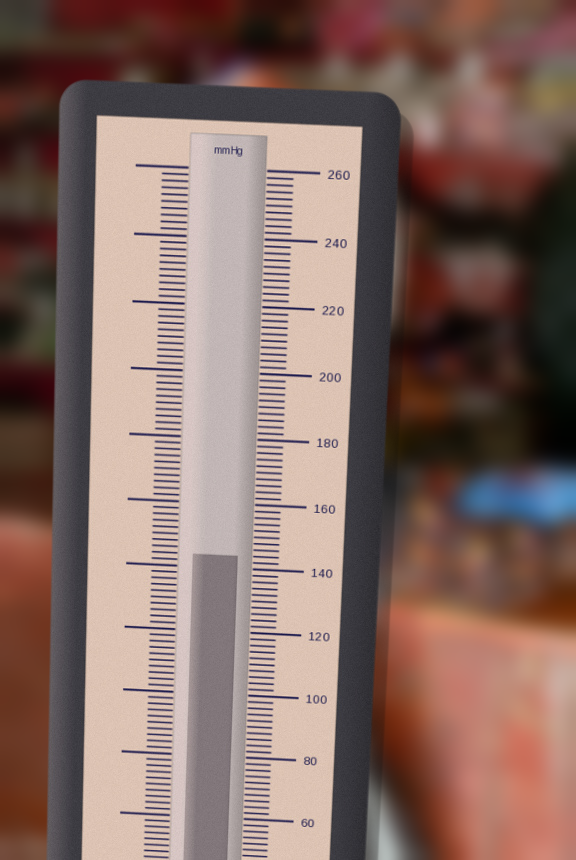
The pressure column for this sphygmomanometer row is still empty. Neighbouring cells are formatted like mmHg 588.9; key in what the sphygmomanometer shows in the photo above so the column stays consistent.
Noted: mmHg 144
